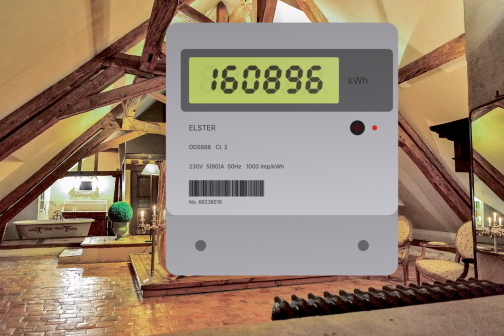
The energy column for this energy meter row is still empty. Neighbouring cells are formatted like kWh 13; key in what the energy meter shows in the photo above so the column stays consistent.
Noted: kWh 160896
